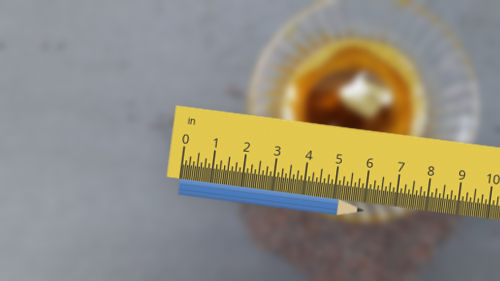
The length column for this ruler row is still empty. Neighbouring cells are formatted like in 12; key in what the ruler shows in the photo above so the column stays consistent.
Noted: in 6
